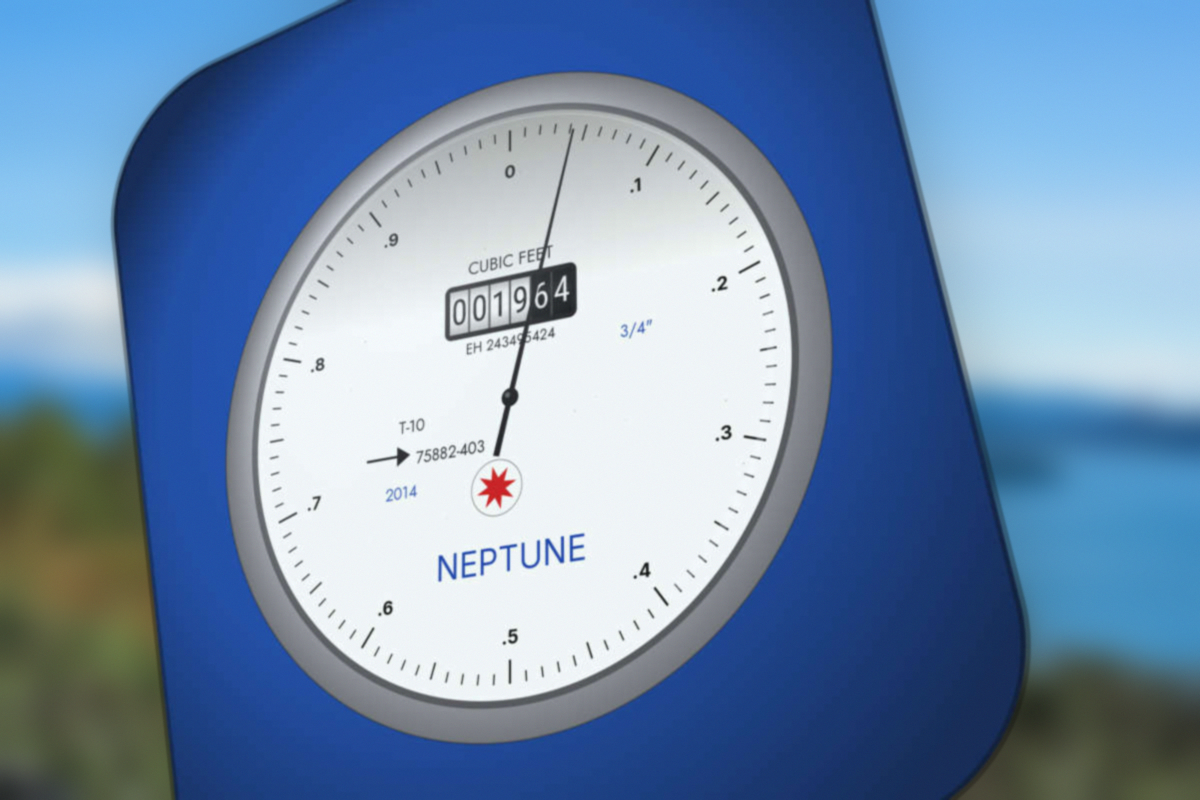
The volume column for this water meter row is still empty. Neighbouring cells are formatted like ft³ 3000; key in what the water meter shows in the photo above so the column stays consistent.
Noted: ft³ 1964.04
